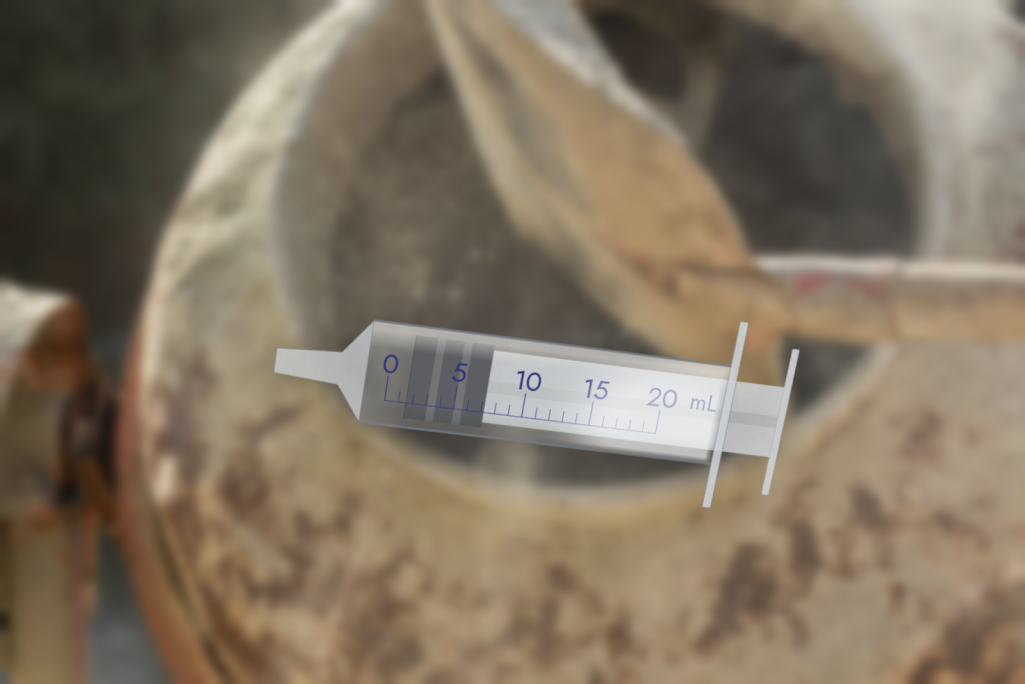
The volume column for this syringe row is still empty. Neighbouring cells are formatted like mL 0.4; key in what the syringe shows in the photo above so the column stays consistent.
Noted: mL 1.5
